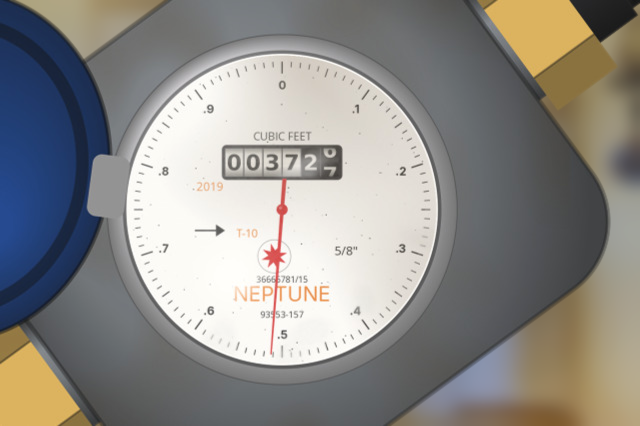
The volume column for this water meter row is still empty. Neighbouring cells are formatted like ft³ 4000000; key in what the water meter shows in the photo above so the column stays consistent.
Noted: ft³ 3726.51
